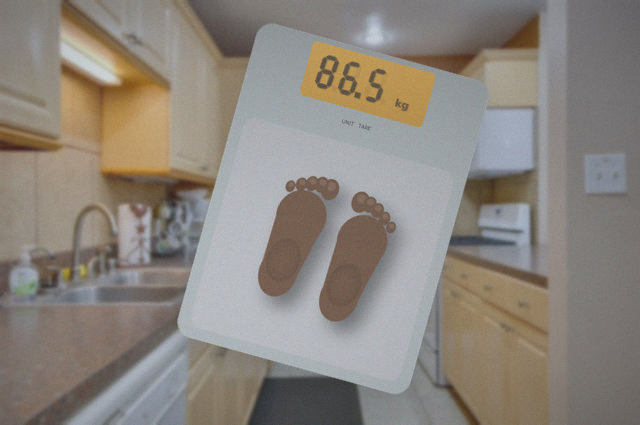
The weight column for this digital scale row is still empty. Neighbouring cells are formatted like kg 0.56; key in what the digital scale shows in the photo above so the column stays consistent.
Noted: kg 86.5
